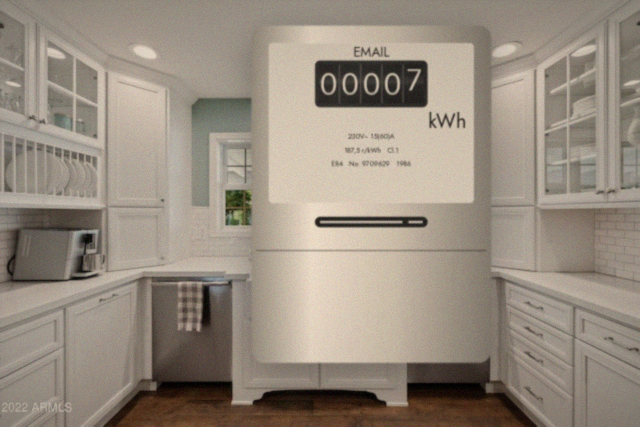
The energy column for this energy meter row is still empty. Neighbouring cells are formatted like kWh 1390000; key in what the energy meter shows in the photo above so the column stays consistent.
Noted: kWh 7
